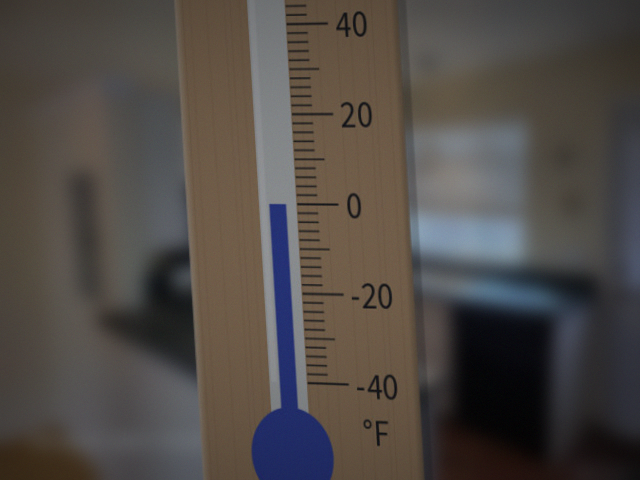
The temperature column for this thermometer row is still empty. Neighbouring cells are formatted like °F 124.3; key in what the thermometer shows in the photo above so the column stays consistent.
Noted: °F 0
